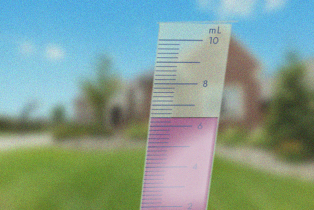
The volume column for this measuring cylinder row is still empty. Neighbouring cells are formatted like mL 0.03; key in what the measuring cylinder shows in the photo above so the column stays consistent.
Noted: mL 6.4
